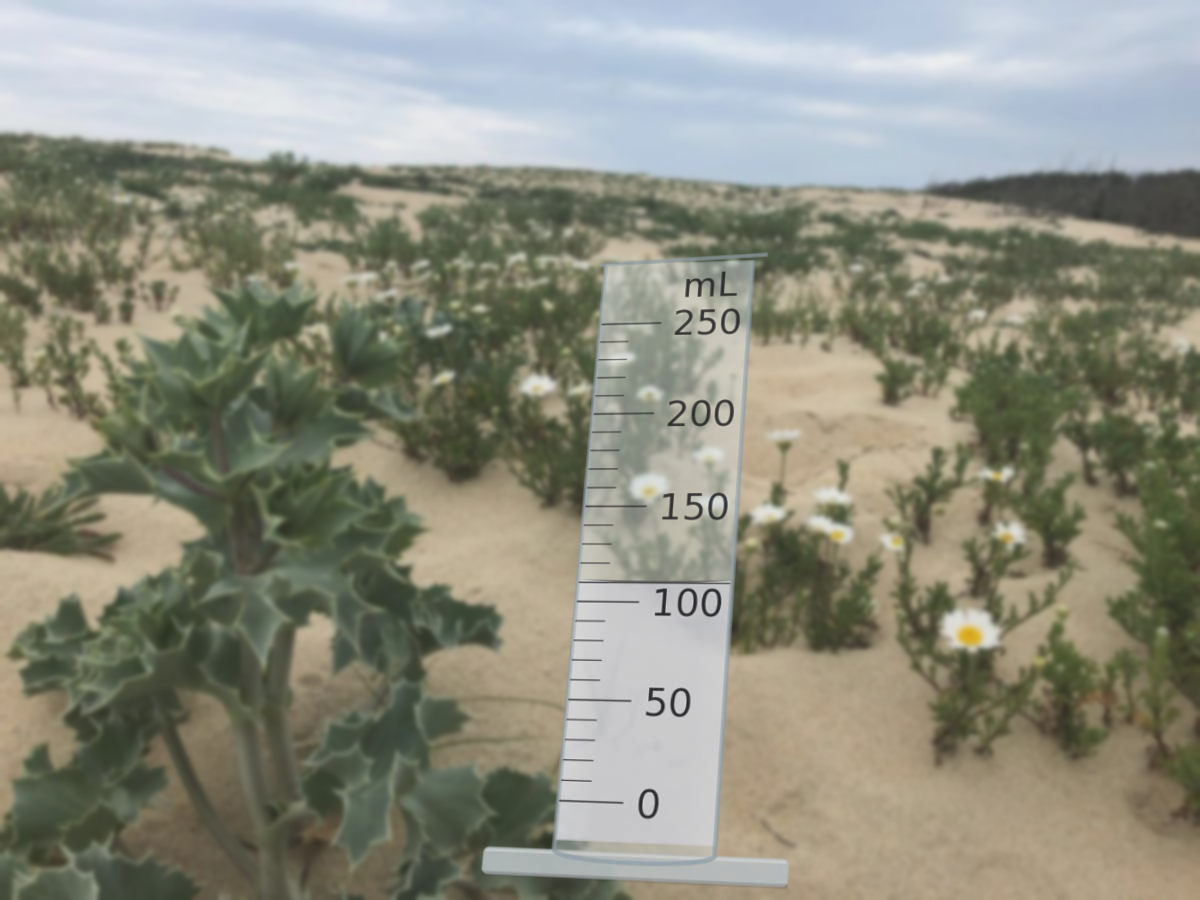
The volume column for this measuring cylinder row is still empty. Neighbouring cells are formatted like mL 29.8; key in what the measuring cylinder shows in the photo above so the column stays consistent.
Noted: mL 110
